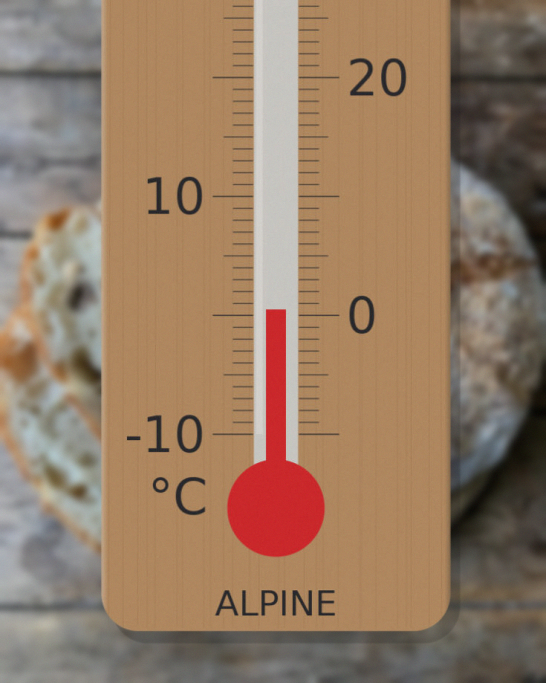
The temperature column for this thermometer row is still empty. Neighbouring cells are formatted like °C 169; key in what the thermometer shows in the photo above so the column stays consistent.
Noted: °C 0.5
